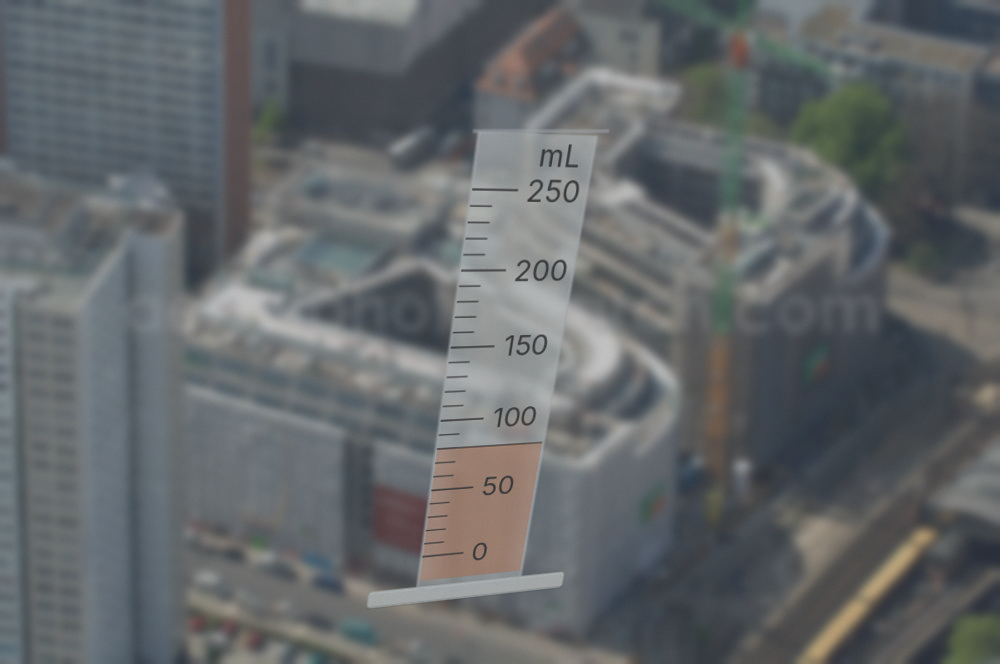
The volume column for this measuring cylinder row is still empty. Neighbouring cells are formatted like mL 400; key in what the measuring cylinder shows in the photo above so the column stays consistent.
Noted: mL 80
